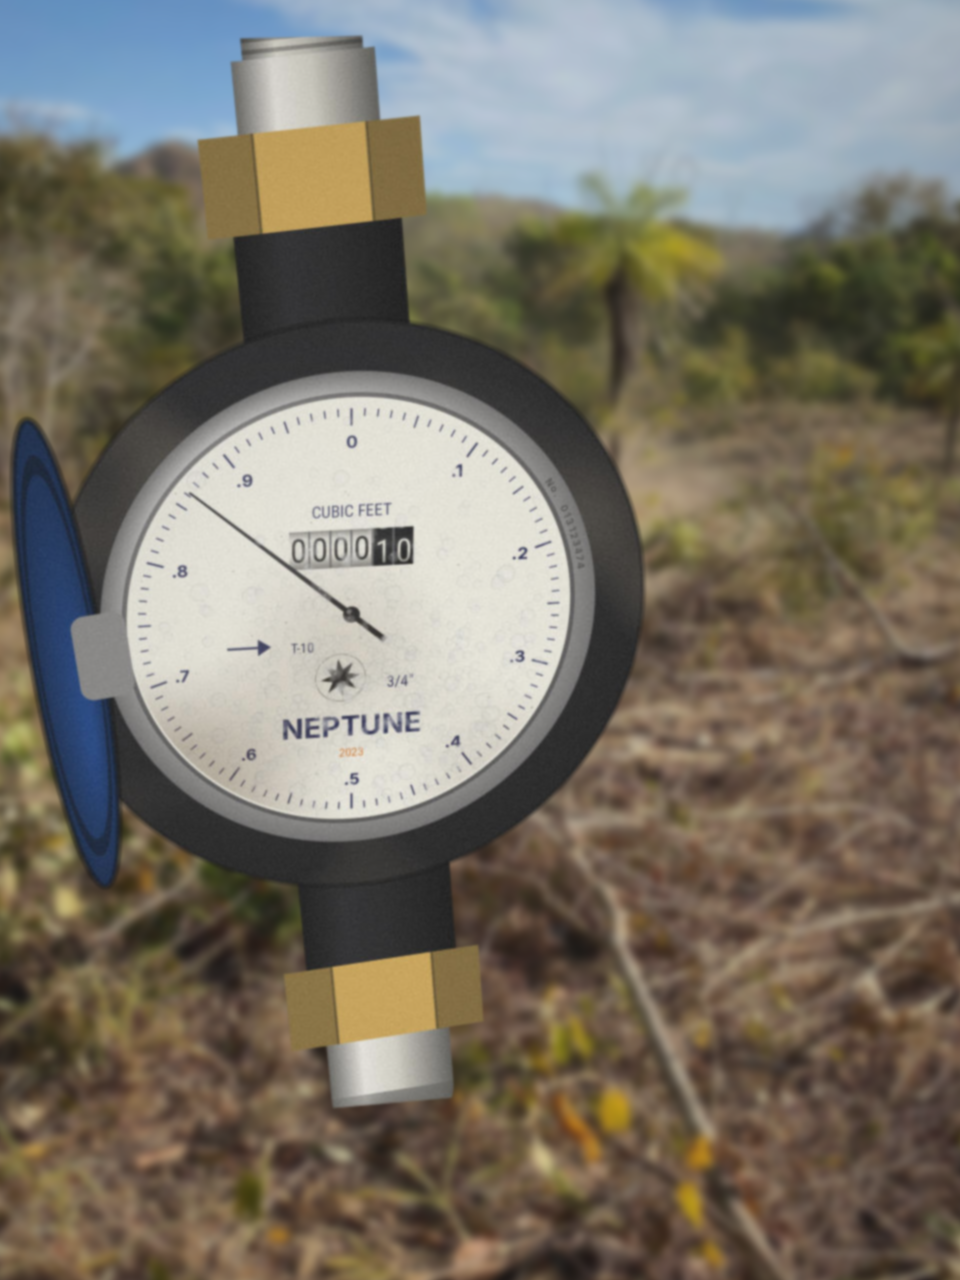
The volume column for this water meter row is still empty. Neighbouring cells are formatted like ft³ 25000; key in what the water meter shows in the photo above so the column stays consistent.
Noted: ft³ 9.86
